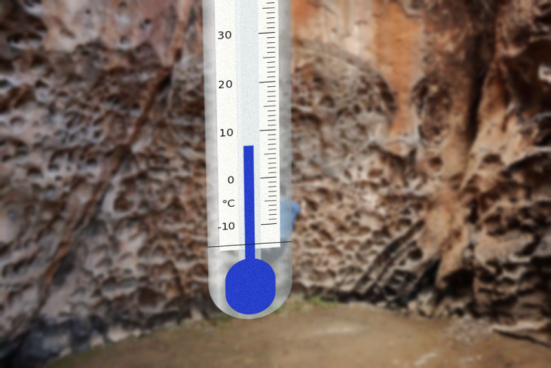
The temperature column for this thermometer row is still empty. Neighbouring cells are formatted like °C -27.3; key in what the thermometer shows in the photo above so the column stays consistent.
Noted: °C 7
